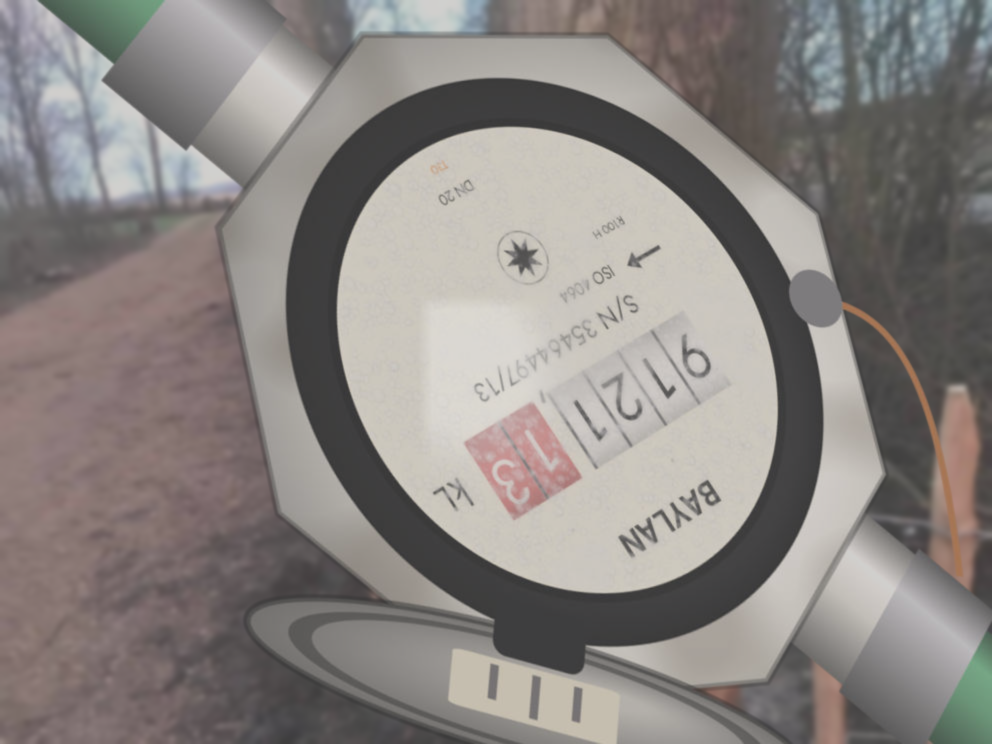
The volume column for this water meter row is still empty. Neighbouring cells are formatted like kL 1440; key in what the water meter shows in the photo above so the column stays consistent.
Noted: kL 9121.13
